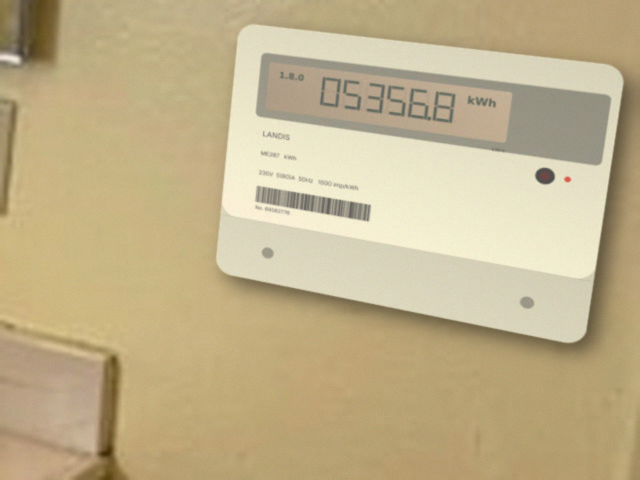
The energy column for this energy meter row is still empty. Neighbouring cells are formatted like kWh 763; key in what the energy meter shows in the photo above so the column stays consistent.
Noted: kWh 5356.8
